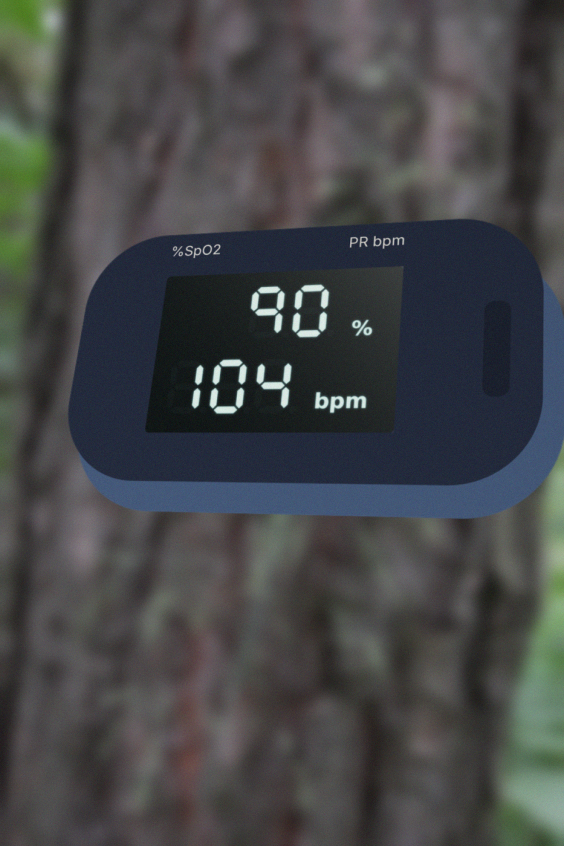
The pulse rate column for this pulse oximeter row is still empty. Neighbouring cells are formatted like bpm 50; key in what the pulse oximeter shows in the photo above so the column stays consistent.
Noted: bpm 104
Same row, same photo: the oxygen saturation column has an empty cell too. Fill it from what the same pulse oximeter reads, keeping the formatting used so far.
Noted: % 90
